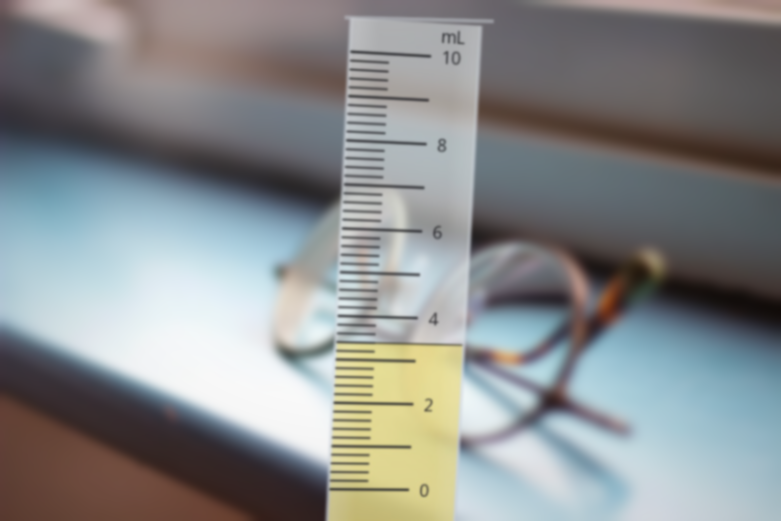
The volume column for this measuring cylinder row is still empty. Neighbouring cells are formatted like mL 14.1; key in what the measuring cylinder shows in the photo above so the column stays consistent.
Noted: mL 3.4
